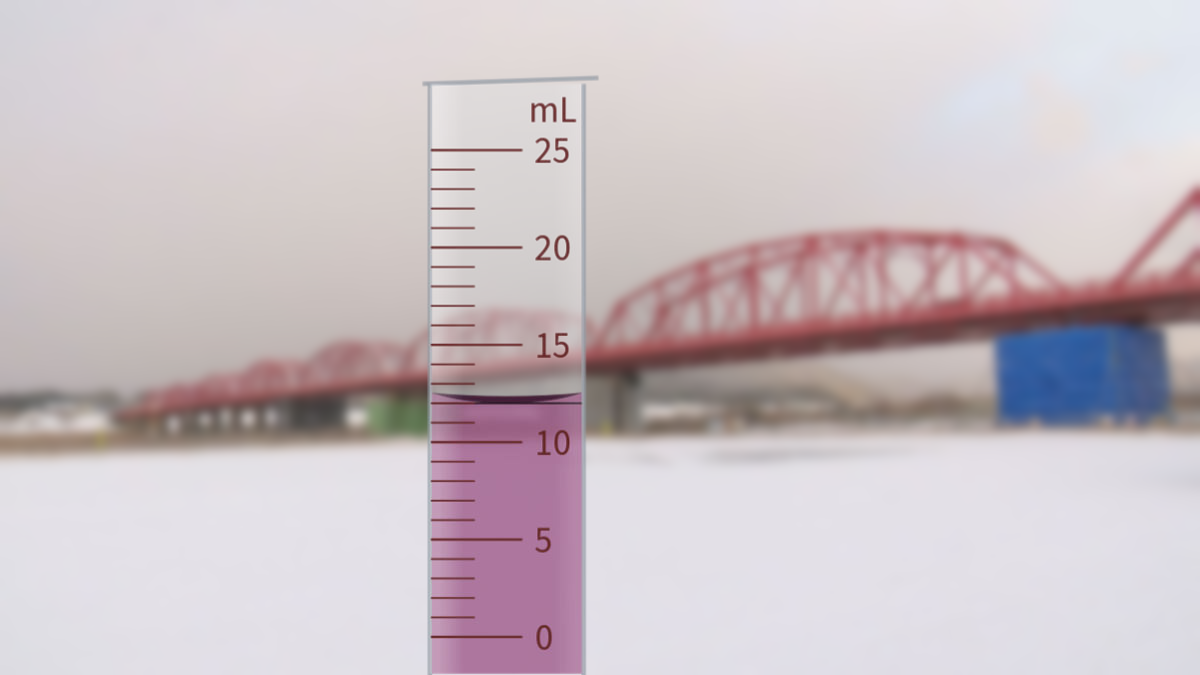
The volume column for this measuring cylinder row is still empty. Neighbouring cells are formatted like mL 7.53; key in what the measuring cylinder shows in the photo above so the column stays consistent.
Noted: mL 12
